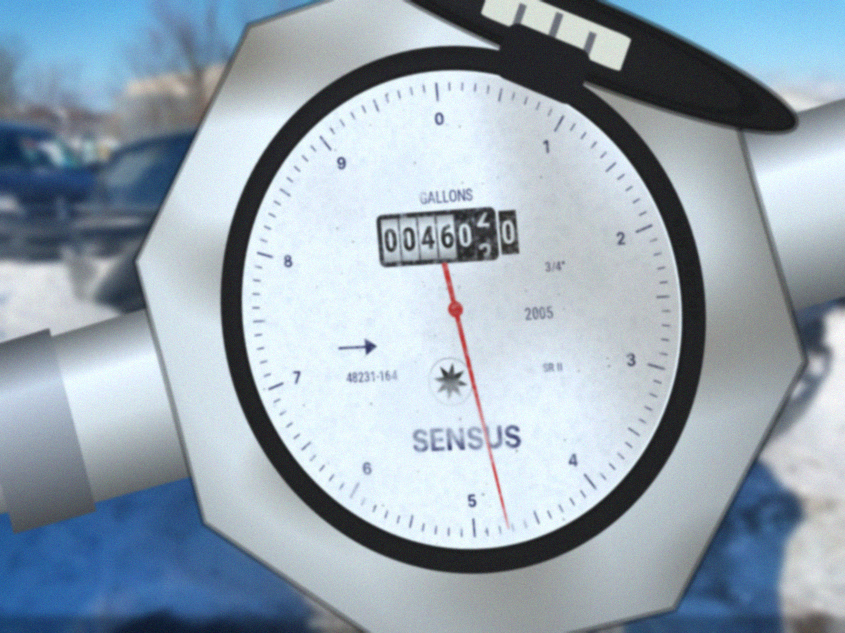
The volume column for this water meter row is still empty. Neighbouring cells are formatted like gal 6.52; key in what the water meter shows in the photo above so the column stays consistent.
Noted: gal 46024.7
